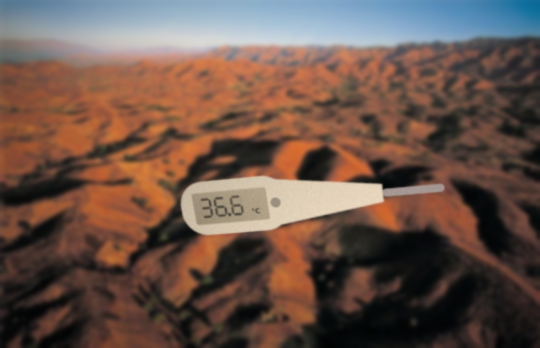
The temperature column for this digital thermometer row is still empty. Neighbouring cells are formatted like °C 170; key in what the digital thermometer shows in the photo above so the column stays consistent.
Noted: °C 36.6
